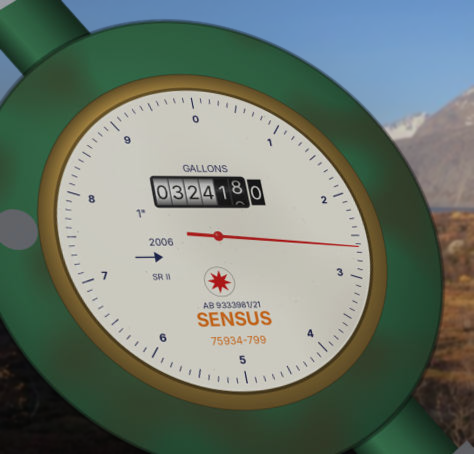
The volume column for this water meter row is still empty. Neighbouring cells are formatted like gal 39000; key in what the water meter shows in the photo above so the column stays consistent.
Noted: gal 324182.6
